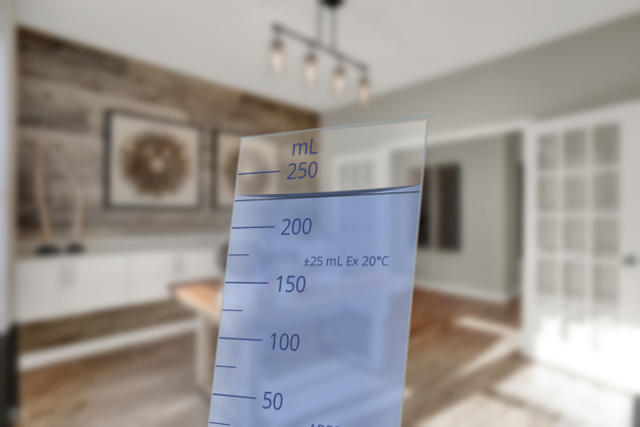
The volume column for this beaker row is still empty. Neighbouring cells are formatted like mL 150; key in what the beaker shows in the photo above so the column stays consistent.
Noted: mL 225
